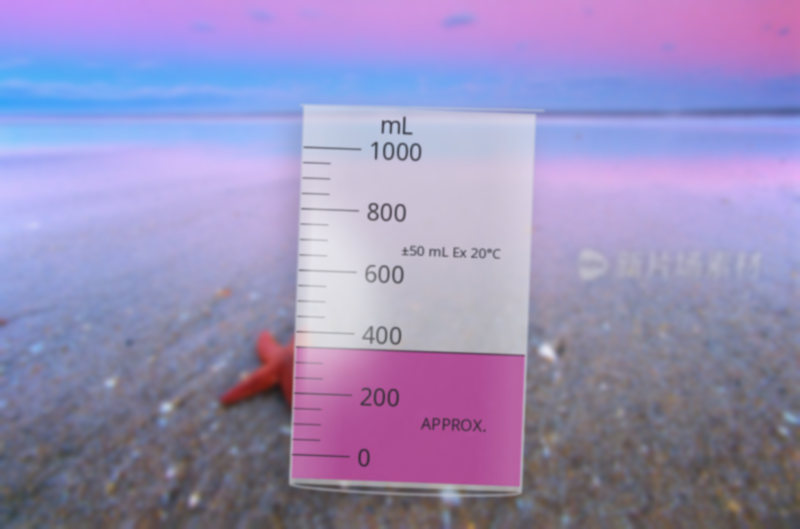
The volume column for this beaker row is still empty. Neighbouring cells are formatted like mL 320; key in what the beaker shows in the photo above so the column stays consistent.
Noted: mL 350
